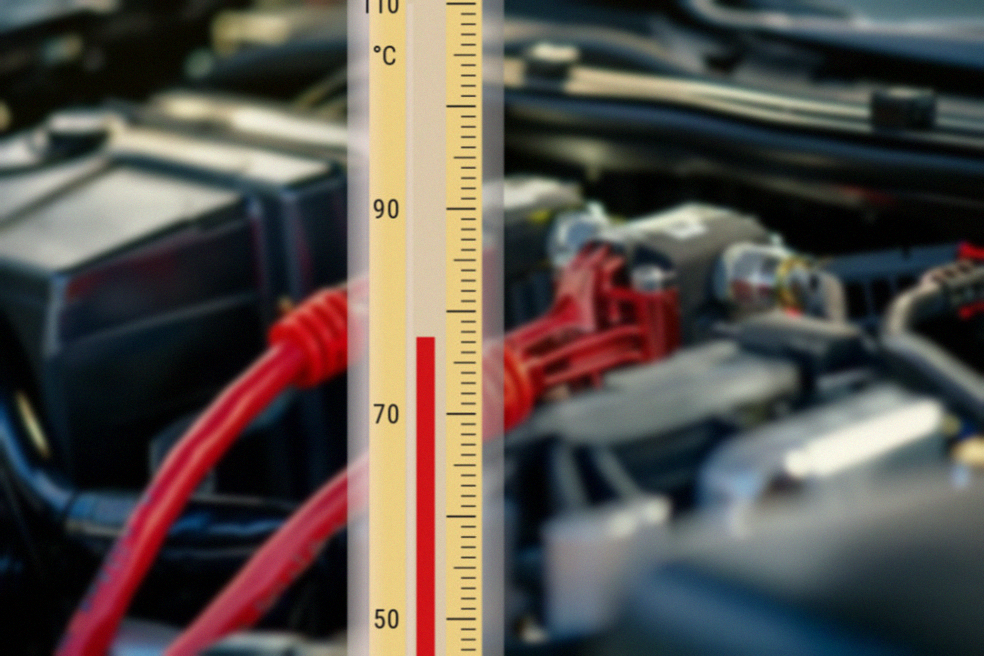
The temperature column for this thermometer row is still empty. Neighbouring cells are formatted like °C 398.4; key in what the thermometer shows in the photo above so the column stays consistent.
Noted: °C 77.5
